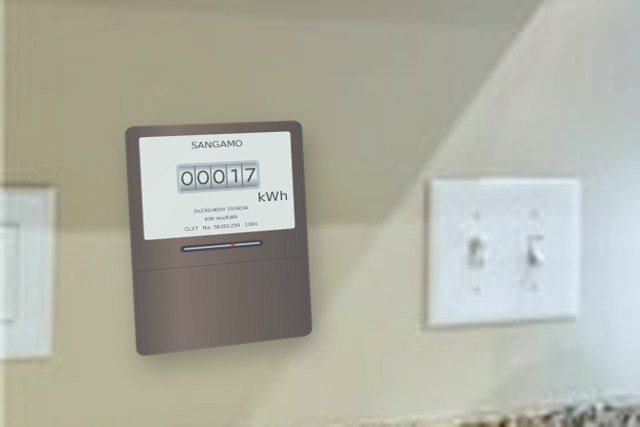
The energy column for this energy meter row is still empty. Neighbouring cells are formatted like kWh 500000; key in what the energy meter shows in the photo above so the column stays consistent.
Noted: kWh 17
